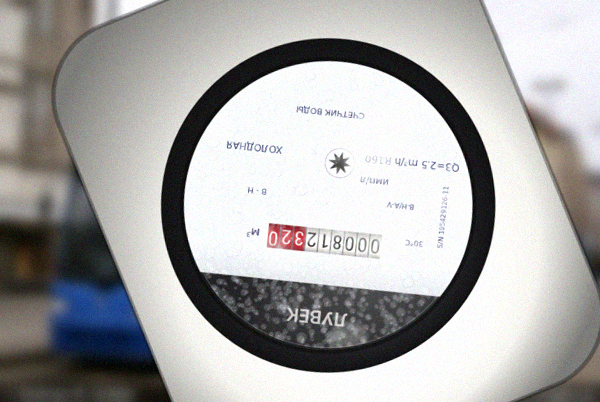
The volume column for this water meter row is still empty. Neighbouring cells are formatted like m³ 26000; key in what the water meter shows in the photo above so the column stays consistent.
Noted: m³ 812.320
